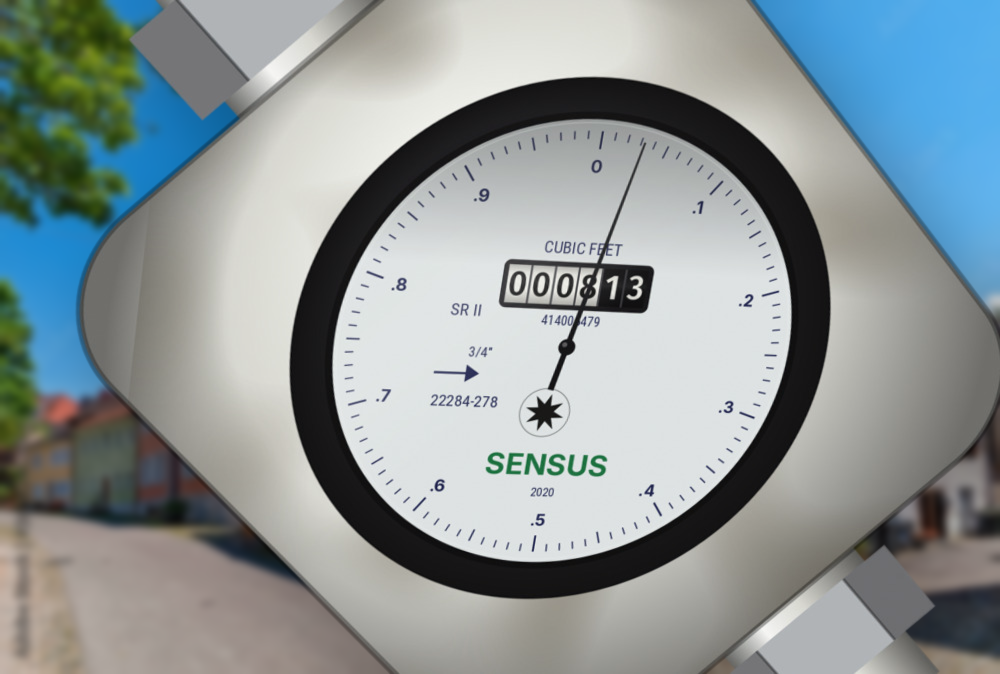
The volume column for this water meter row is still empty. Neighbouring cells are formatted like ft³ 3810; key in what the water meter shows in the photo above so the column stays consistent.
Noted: ft³ 813.03
